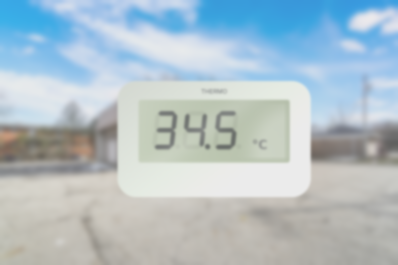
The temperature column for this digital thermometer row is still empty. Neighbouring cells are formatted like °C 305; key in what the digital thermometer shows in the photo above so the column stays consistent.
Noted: °C 34.5
